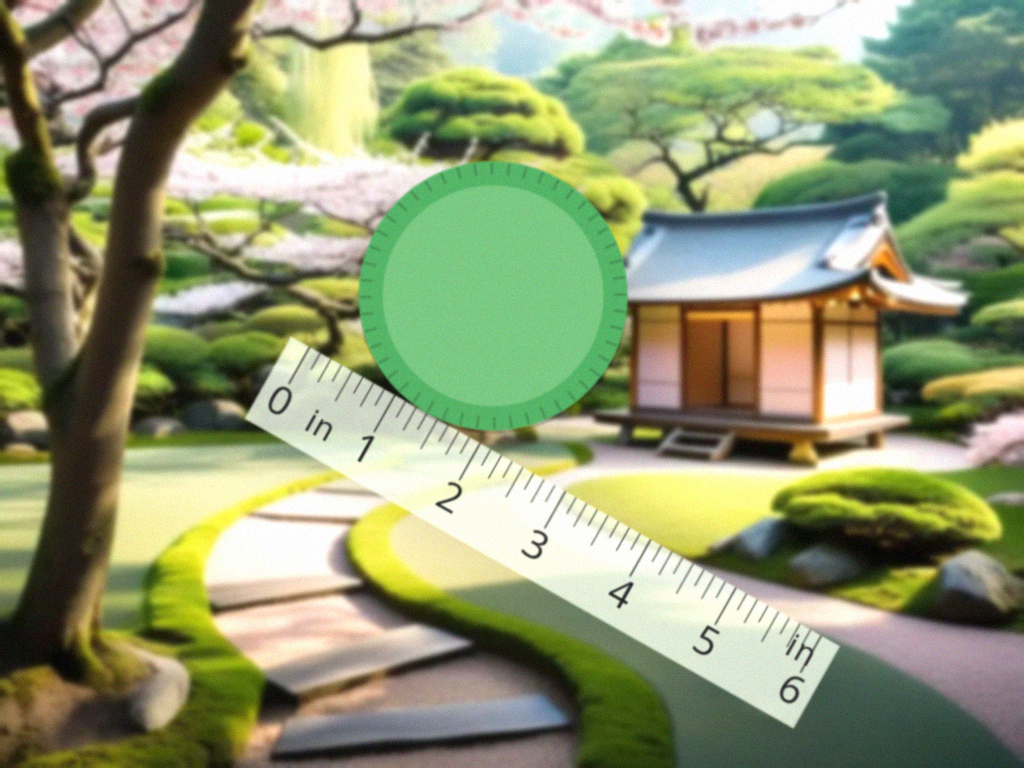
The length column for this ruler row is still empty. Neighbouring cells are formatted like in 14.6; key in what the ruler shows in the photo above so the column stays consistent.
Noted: in 2.75
